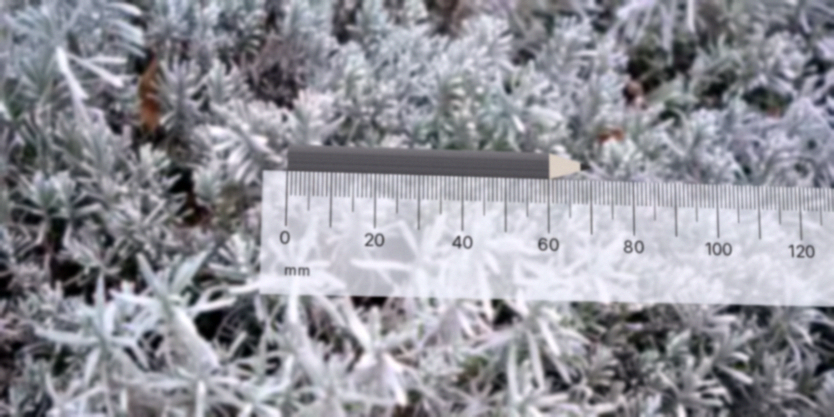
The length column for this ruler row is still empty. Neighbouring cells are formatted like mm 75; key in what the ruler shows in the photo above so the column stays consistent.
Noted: mm 70
